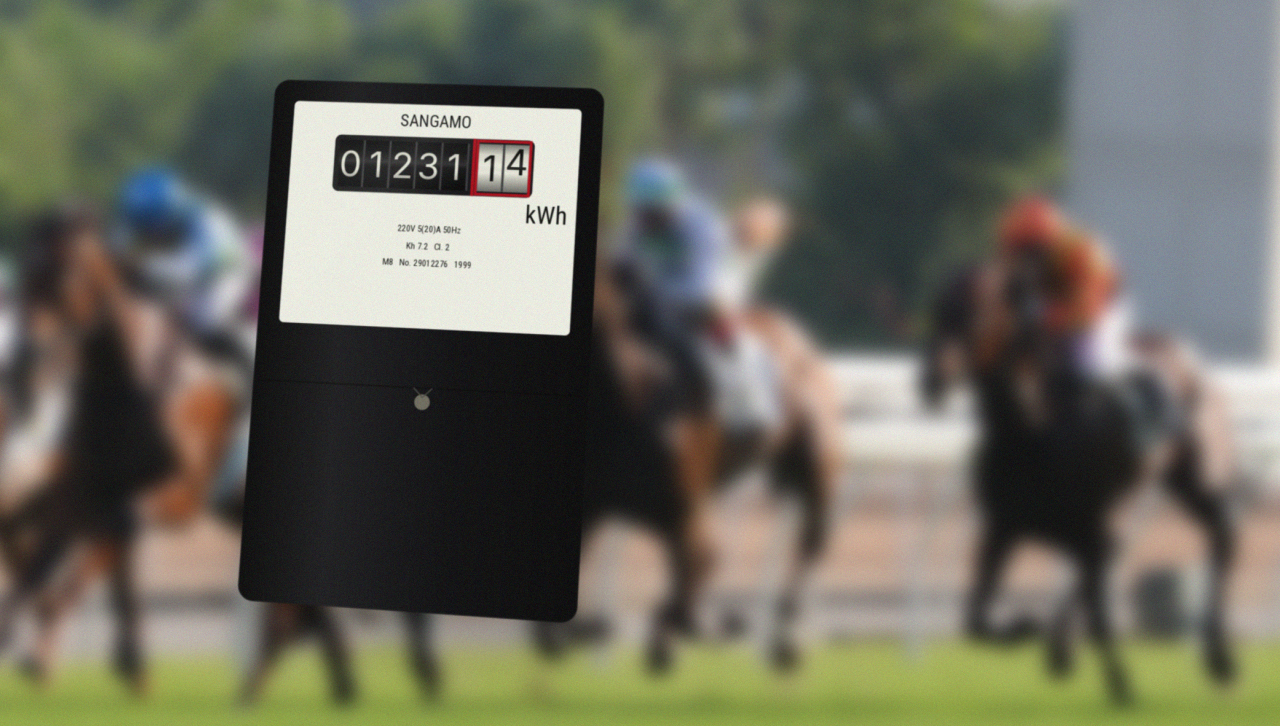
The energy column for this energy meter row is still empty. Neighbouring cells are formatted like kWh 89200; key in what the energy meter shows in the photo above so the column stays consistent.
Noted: kWh 1231.14
